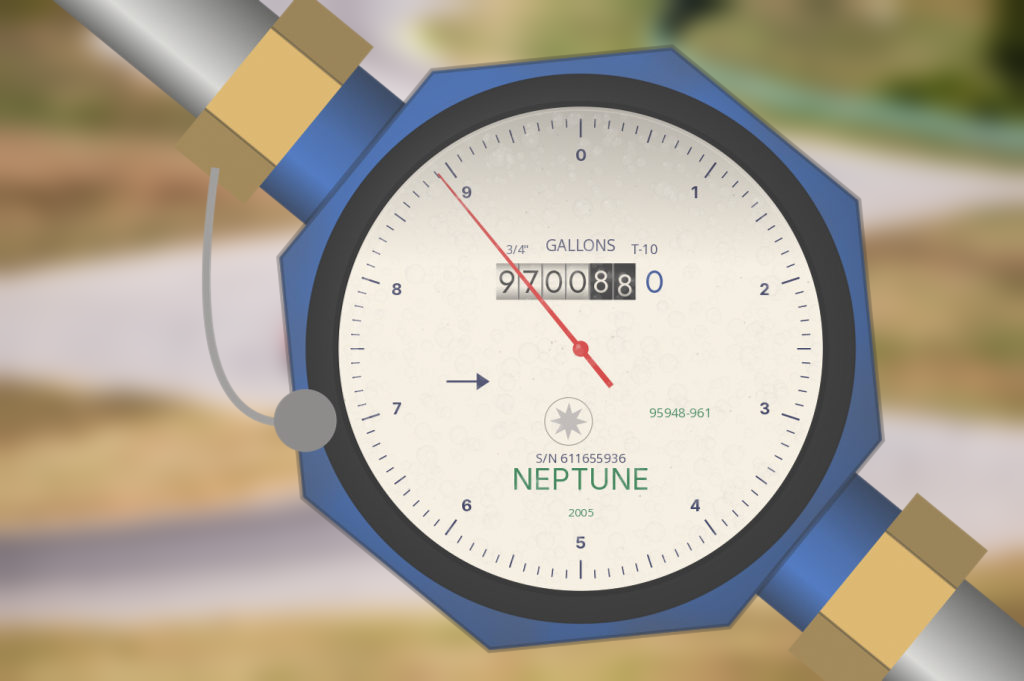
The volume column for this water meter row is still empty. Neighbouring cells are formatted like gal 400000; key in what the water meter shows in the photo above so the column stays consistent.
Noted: gal 9700878.9
